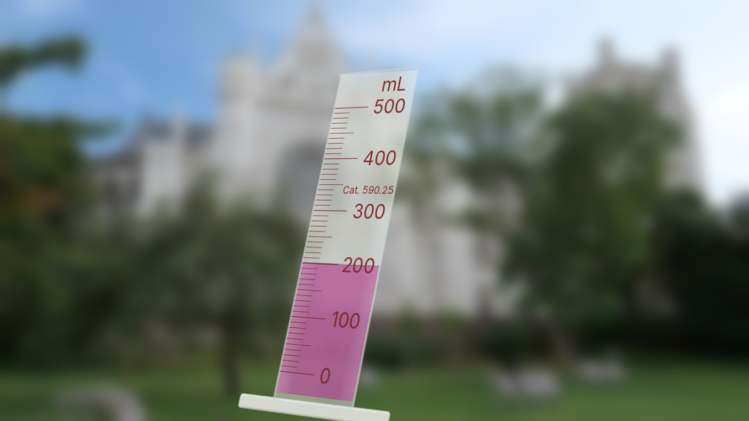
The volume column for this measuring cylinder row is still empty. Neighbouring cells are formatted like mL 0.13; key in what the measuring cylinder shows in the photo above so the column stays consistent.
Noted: mL 200
